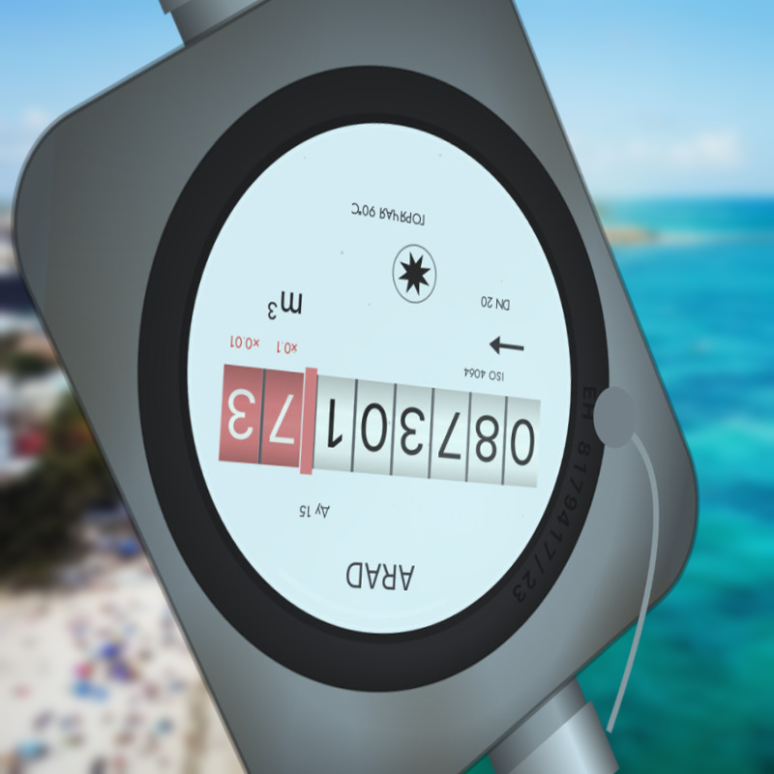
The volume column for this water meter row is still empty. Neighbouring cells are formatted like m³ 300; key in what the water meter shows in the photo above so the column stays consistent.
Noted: m³ 87301.73
